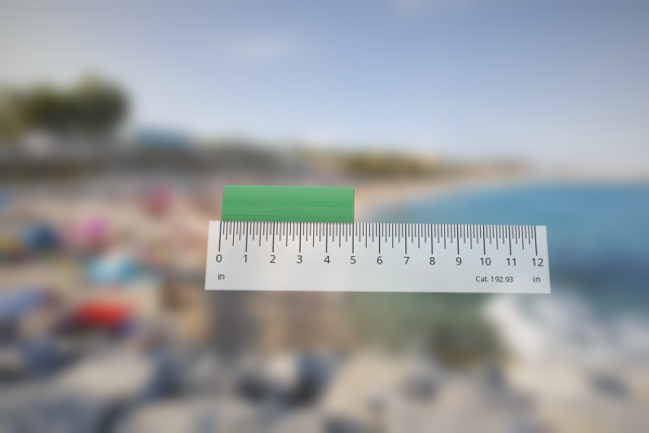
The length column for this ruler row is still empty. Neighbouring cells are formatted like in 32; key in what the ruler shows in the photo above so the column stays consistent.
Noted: in 5
